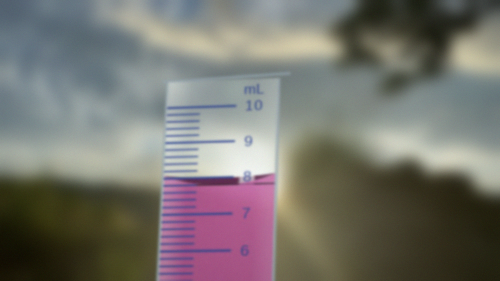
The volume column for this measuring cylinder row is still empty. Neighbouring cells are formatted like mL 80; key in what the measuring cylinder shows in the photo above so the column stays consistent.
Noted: mL 7.8
